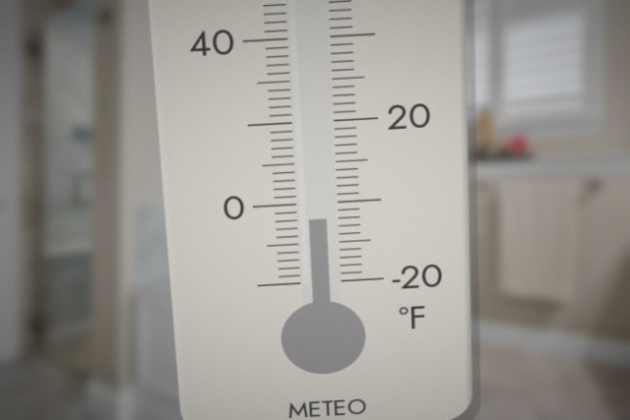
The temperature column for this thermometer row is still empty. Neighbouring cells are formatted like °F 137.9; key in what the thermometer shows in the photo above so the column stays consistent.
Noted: °F -4
